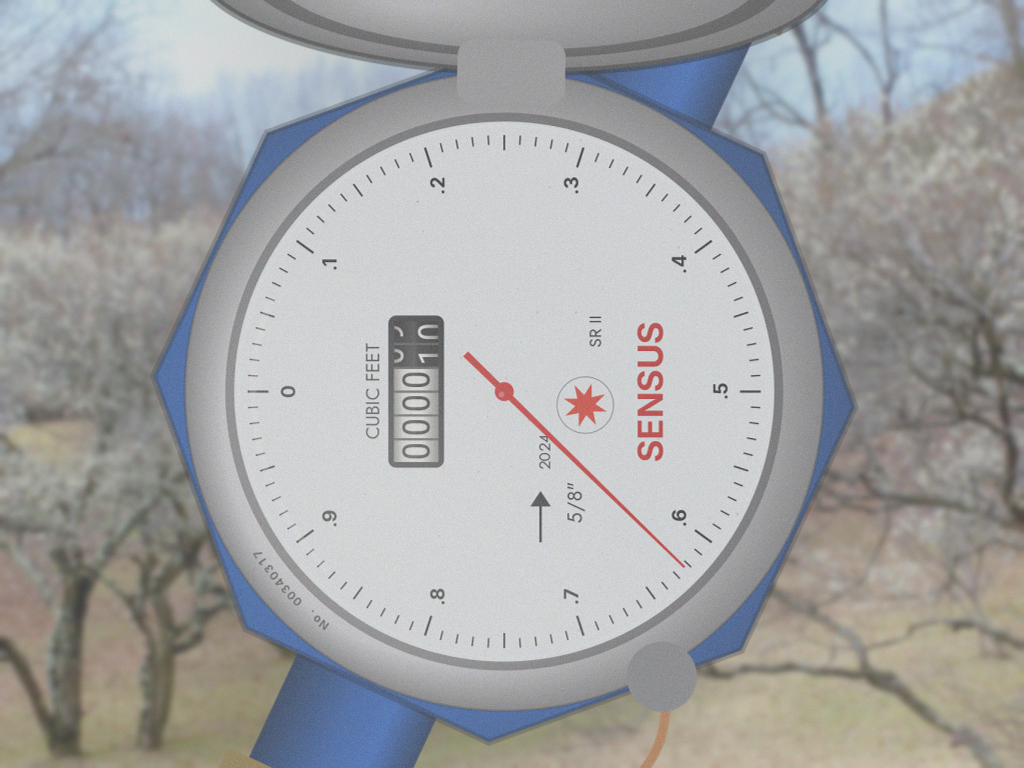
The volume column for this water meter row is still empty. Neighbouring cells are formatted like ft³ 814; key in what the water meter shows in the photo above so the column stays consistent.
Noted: ft³ 9.62
